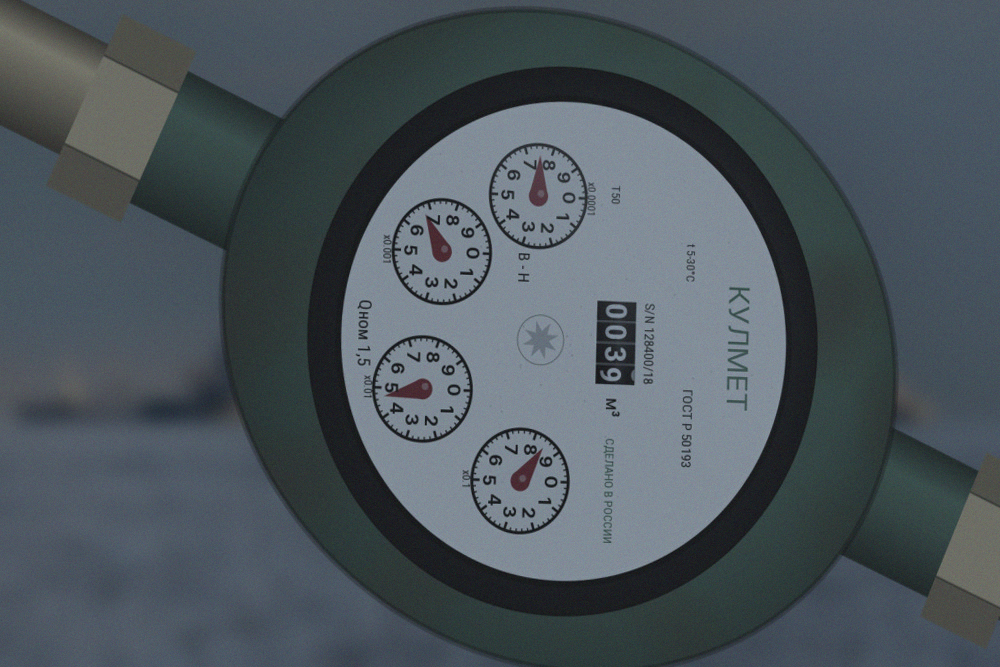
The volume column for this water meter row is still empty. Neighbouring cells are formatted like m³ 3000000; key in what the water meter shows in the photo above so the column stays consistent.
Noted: m³ 38.8467
